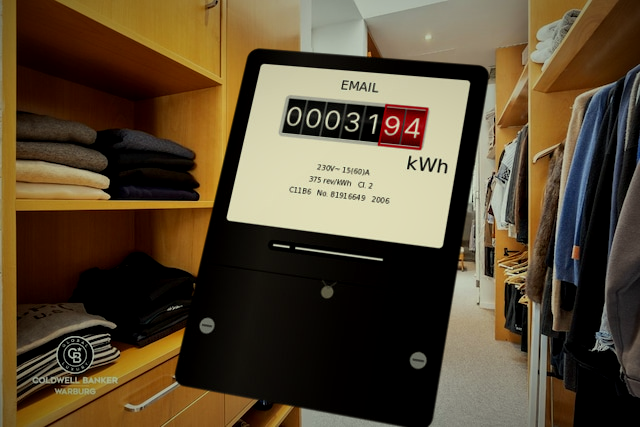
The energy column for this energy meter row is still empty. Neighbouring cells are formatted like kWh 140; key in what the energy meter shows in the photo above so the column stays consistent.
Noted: kWh 31.94
